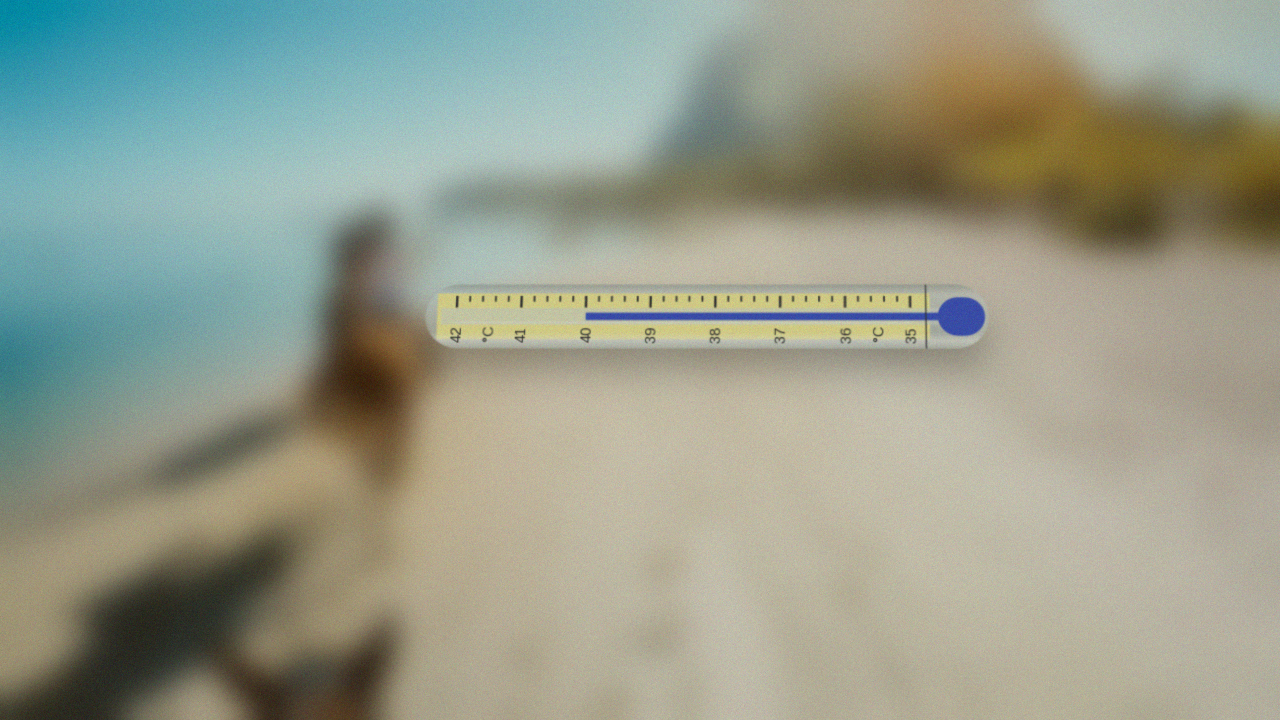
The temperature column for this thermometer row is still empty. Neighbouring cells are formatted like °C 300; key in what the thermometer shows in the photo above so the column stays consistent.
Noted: °C 40
